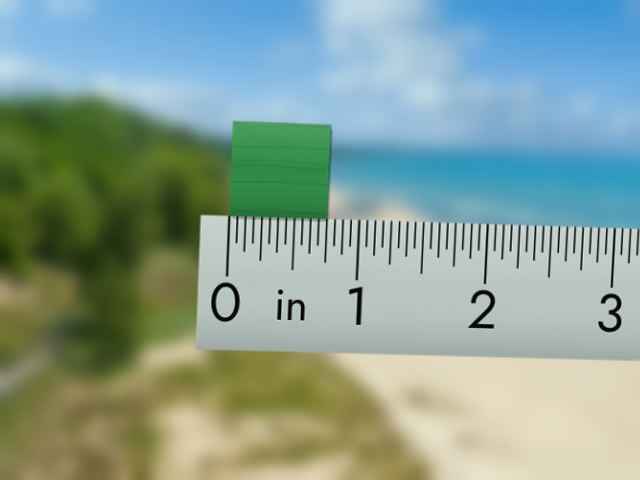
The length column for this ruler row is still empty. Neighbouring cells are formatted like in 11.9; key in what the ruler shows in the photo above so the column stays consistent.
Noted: in 0.75
